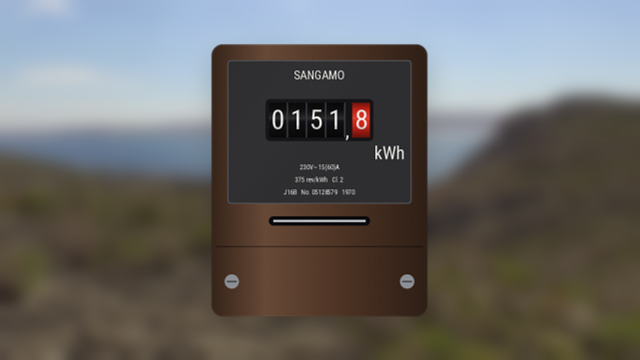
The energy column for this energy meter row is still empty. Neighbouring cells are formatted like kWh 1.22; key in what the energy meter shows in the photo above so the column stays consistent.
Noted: kWh 151.8
